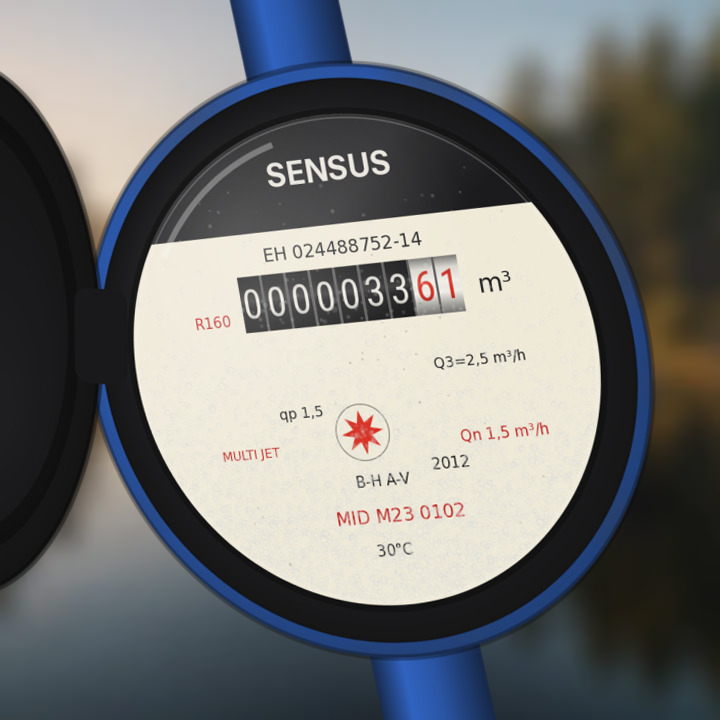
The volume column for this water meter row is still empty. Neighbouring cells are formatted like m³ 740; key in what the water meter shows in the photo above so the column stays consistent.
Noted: m³ 33.61
